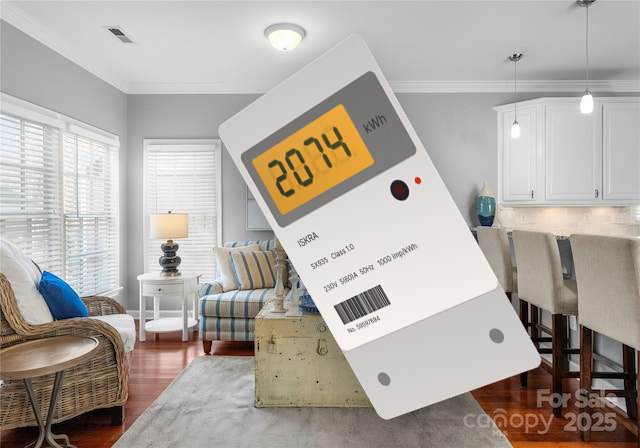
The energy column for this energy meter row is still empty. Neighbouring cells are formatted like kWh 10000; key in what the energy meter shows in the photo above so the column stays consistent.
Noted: kWh 2074
